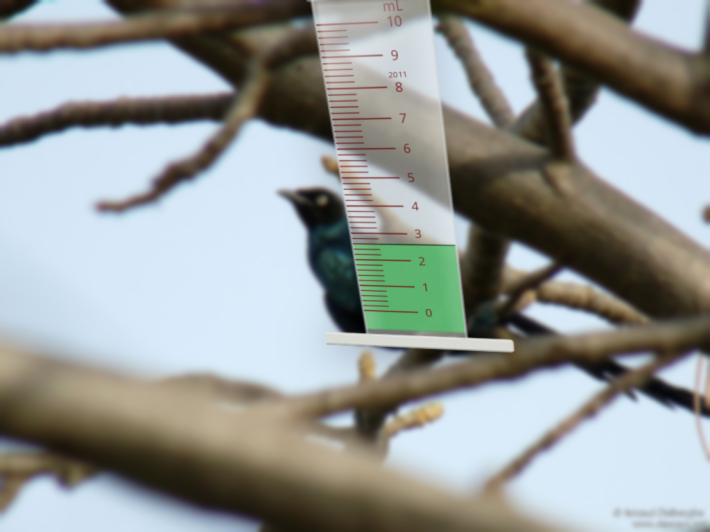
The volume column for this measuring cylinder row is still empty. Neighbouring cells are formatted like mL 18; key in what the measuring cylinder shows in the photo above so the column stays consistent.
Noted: mL 2.6
